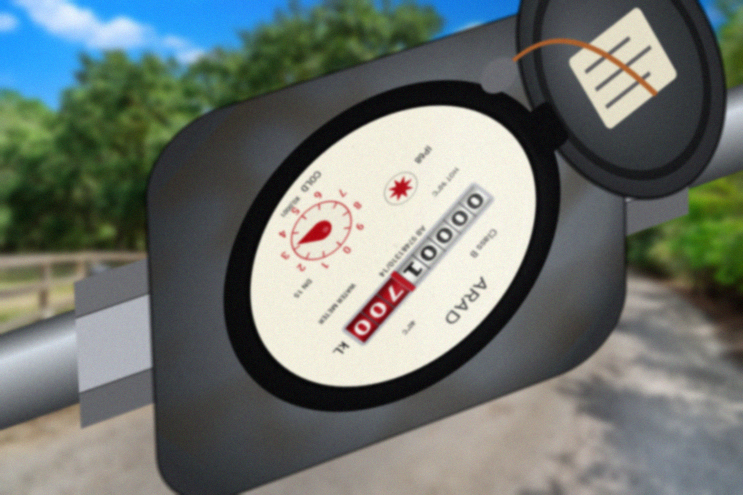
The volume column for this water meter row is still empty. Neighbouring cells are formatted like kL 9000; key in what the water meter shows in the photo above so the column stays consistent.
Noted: kL 1.7003
